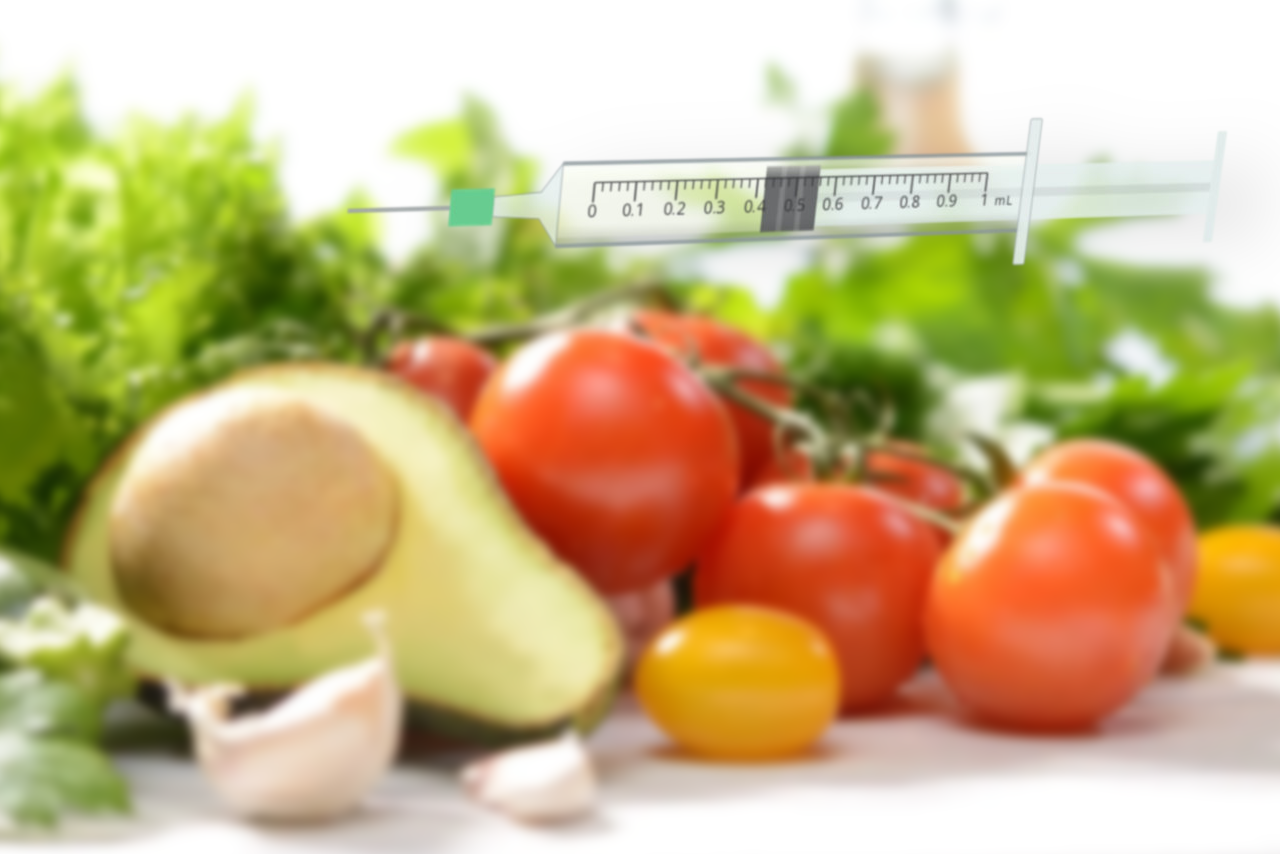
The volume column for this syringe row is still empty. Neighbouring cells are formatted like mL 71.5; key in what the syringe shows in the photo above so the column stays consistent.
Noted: mL 0.42
